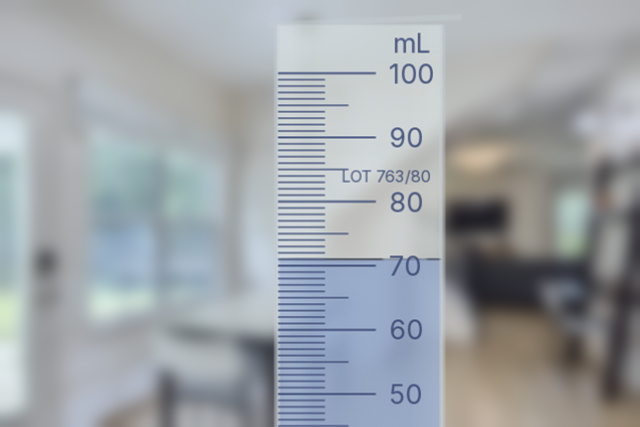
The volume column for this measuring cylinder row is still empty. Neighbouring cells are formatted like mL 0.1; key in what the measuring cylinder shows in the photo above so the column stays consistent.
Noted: mL 71
